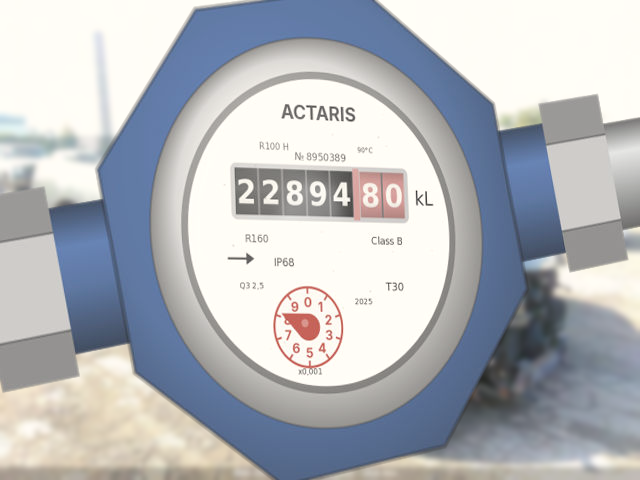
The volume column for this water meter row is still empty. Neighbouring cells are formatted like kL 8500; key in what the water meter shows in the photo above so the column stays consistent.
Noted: kL 22894.808
